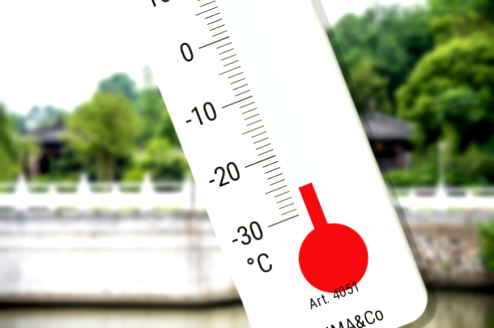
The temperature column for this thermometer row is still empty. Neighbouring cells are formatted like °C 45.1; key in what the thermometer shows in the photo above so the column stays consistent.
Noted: °C -26
